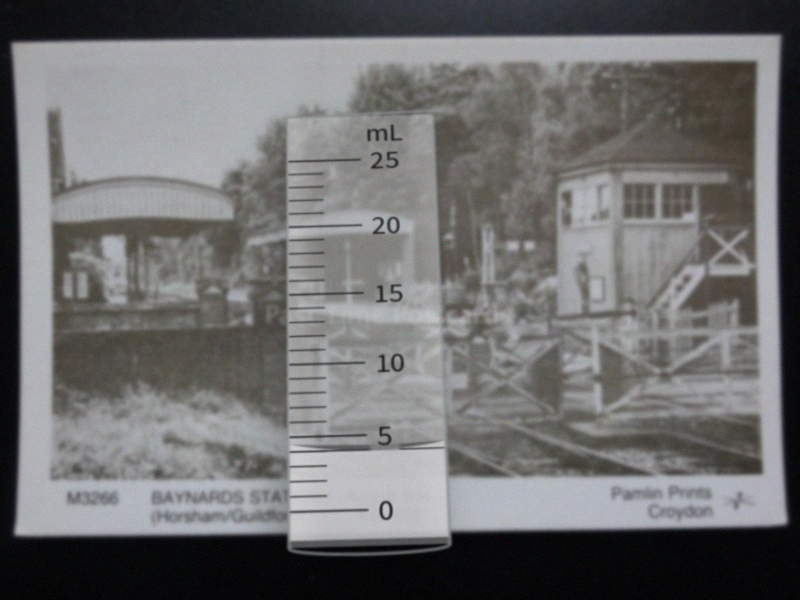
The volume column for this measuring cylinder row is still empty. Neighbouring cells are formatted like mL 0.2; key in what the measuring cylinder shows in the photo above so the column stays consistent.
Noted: mL 4
